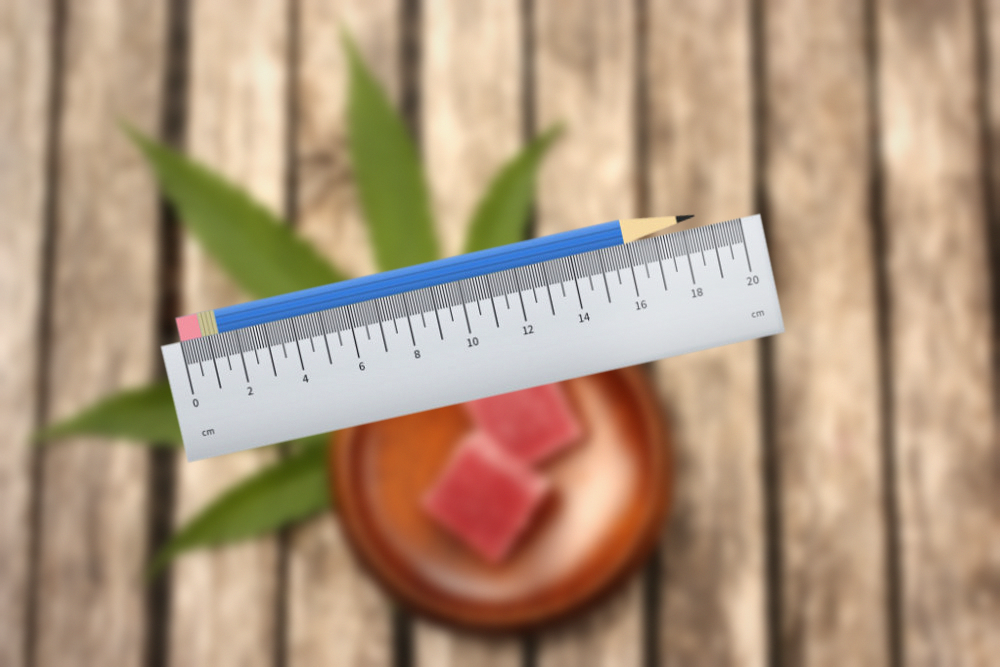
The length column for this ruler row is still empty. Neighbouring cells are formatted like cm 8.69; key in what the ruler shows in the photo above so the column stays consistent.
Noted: cm 18.5
